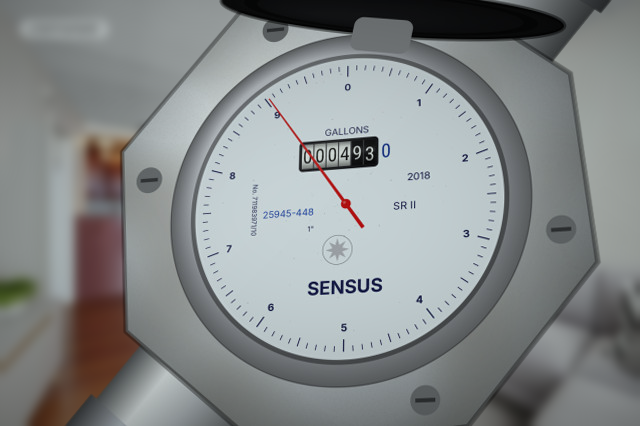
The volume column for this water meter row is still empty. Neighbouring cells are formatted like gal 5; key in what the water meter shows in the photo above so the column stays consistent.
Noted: gal 4929.0
